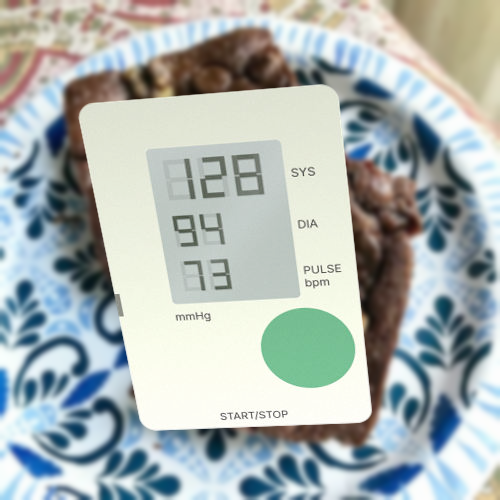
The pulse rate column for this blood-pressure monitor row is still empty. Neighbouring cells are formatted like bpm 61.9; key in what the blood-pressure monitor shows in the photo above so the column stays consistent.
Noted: bpm 73
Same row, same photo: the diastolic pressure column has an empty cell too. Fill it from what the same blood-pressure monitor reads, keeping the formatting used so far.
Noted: mmHg 94
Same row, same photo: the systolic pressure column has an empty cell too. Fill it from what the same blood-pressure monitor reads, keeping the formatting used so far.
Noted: mmHg 128
